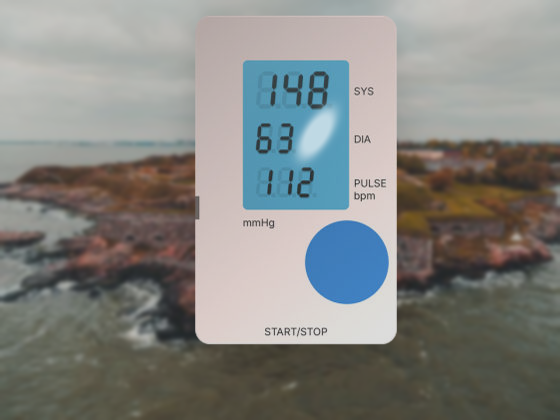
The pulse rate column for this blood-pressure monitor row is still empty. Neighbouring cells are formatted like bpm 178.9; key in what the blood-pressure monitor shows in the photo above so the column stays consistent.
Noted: bpm 112
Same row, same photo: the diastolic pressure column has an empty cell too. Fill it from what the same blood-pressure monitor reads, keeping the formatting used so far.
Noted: mmHg 63
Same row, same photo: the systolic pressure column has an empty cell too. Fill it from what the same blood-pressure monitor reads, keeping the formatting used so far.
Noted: mmHg 148
